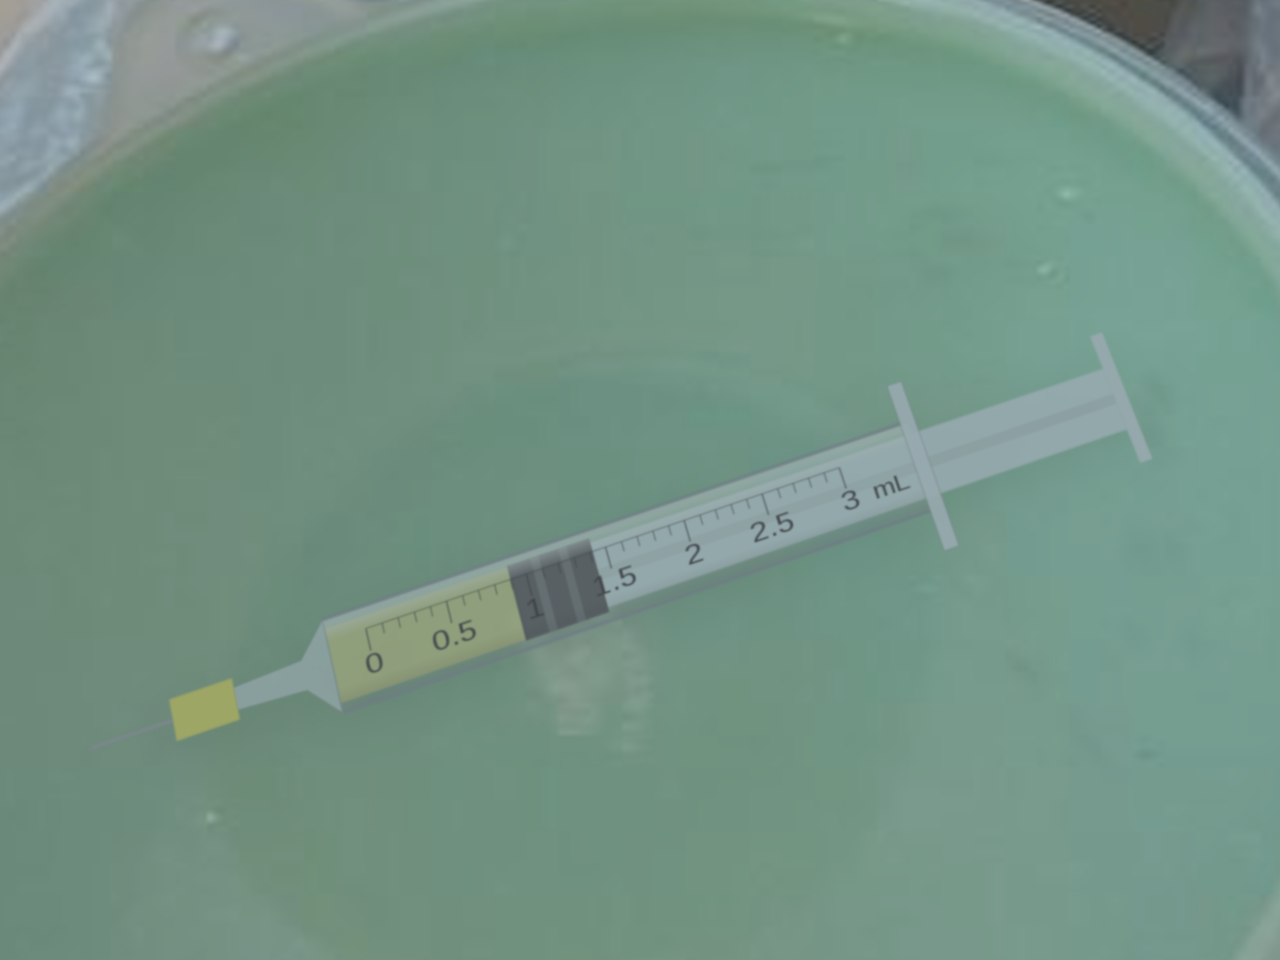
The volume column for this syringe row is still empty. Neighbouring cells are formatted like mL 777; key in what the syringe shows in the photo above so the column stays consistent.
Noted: mL 0.9
